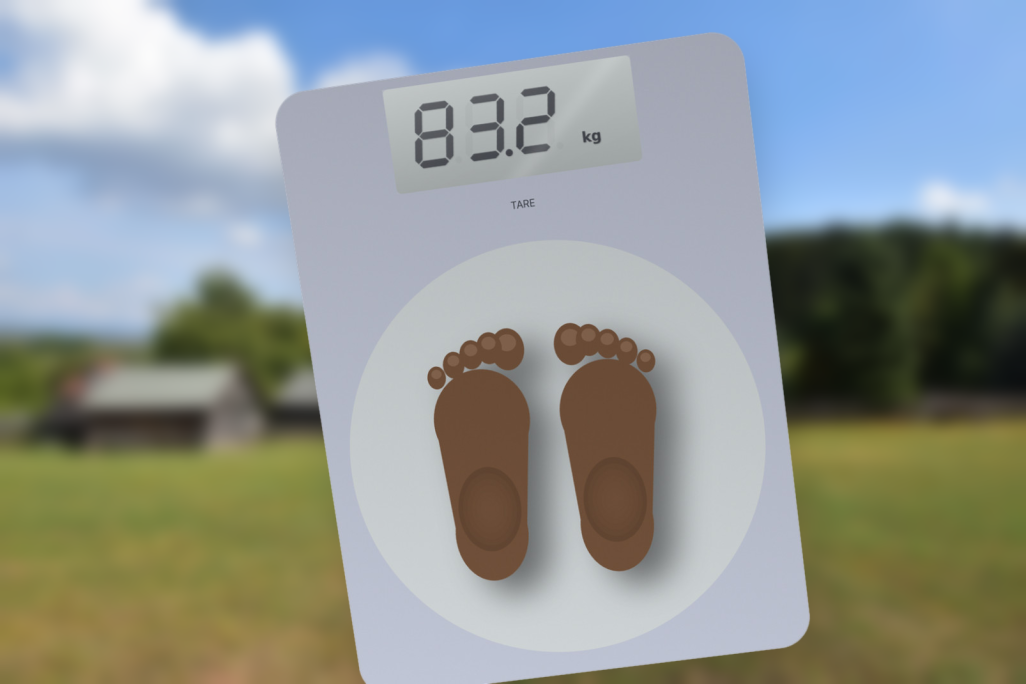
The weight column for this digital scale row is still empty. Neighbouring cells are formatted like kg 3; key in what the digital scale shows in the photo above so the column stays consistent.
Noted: kg 83.2
